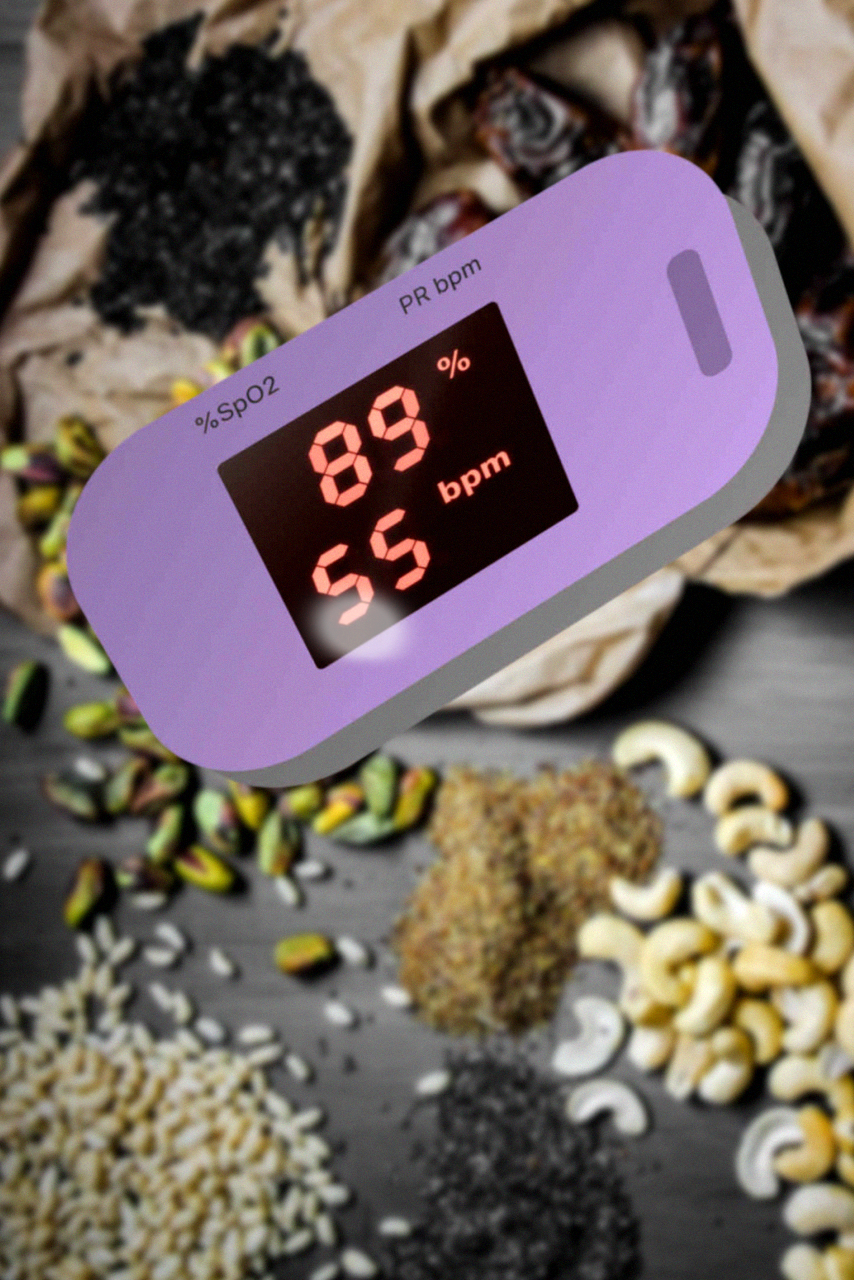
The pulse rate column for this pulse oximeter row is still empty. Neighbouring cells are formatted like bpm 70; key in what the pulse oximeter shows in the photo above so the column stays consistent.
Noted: bpm 55
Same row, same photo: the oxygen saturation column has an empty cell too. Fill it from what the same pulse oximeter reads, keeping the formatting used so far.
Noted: % 89
